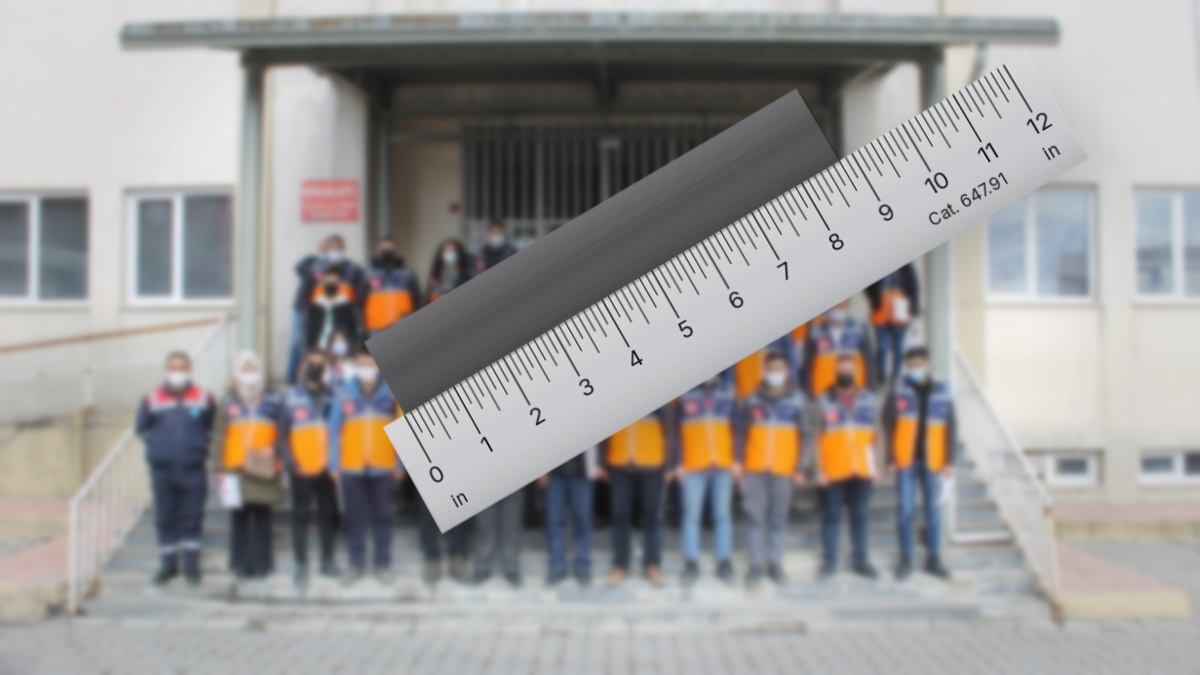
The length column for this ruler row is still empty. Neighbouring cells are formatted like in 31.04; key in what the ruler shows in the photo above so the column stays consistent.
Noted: in 8.75
